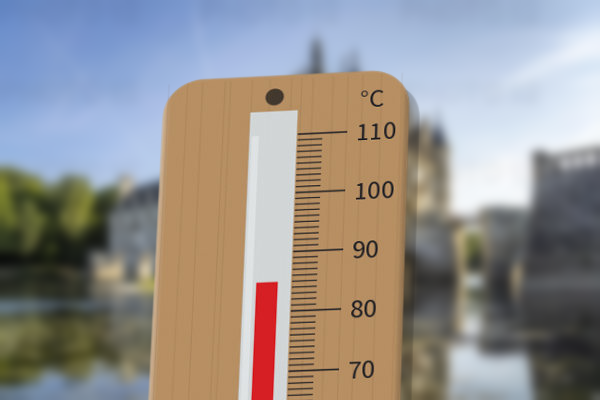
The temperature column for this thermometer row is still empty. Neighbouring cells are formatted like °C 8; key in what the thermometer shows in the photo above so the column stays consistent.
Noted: °C 85
